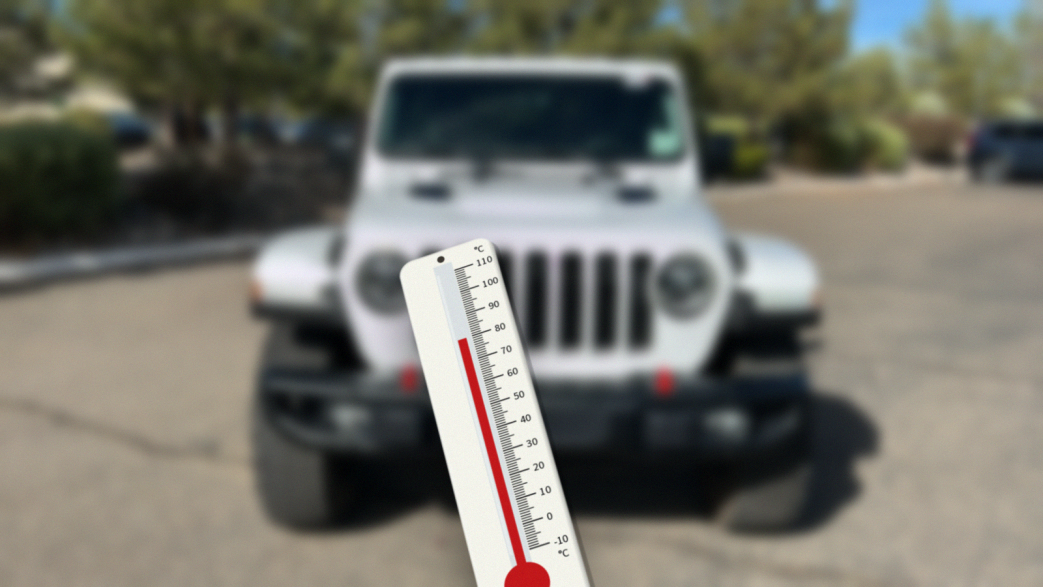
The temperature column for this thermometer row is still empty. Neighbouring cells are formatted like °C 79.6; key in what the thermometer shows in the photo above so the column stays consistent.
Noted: °C 80
